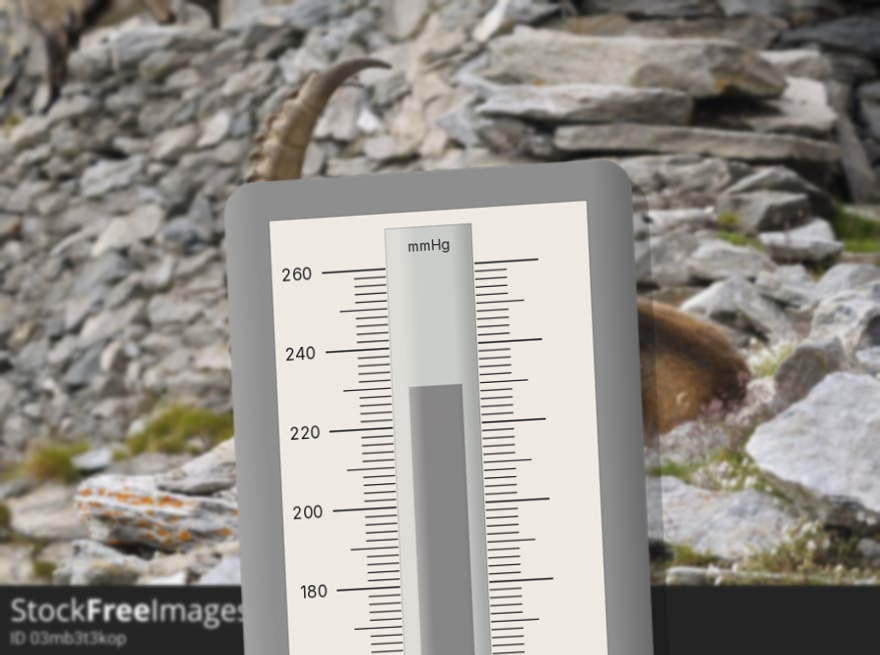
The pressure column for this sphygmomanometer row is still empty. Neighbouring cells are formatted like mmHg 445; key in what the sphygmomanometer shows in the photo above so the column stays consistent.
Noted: mmHg 230
